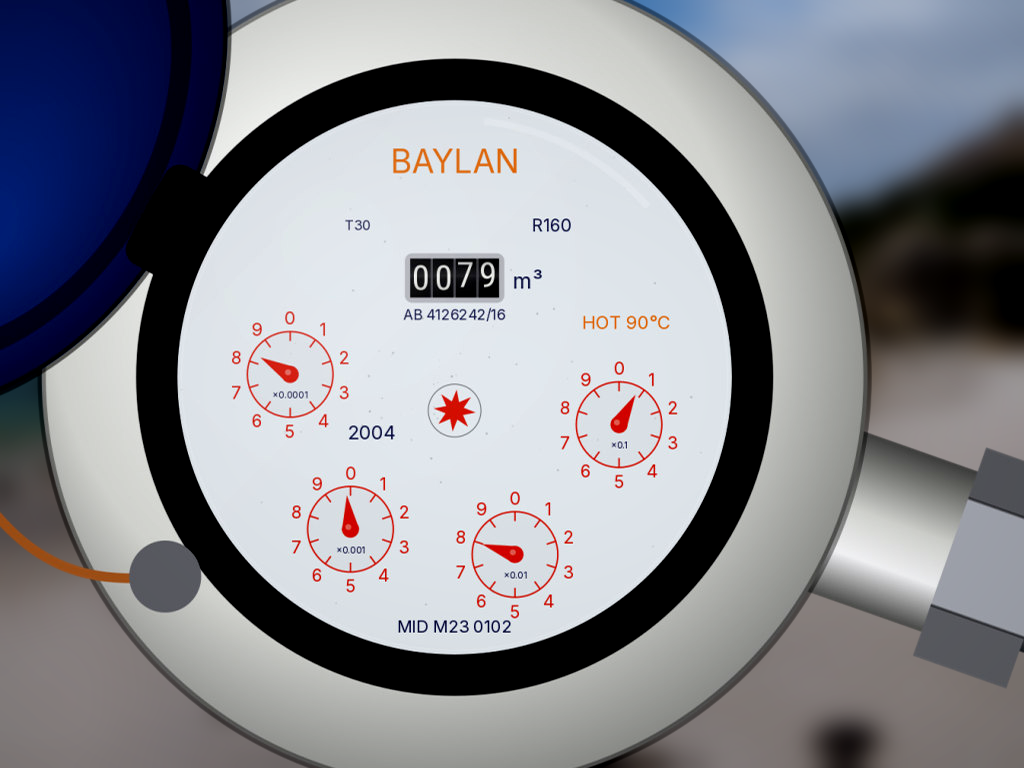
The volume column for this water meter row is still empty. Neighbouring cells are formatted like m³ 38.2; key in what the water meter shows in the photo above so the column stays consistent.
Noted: m³ 79.0798
